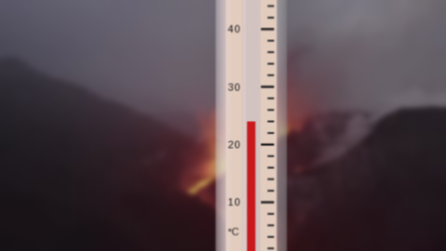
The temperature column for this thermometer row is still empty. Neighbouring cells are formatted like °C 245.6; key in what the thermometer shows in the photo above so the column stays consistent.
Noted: °C 24
